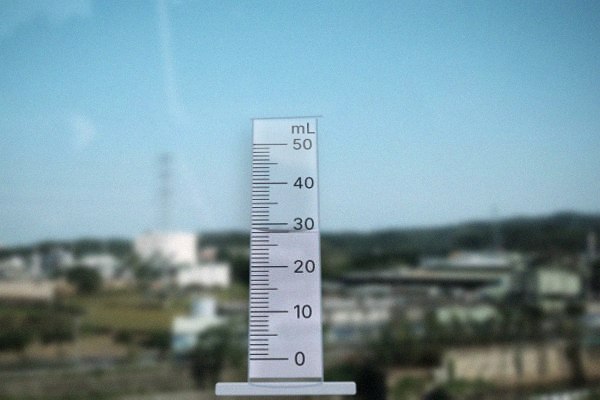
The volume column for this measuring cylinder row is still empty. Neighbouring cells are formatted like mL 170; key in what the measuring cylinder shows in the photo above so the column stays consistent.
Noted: mL 28
